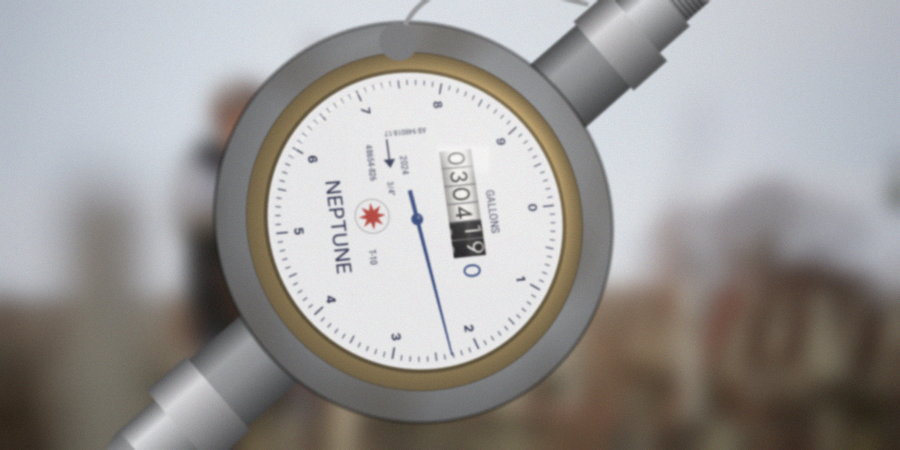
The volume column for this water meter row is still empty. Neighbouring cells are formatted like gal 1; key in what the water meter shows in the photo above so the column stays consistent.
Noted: gal 304192.3
